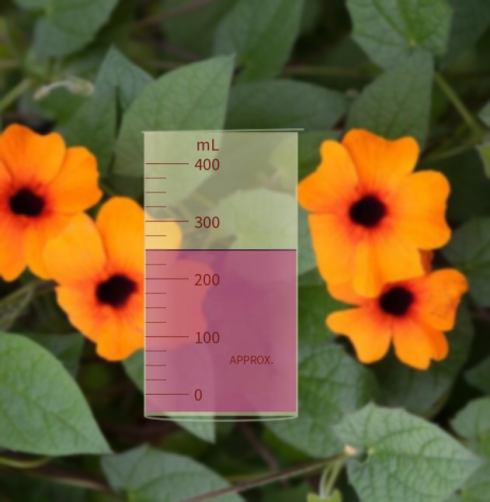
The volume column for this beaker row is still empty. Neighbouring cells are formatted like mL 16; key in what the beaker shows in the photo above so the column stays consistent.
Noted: mL 250
